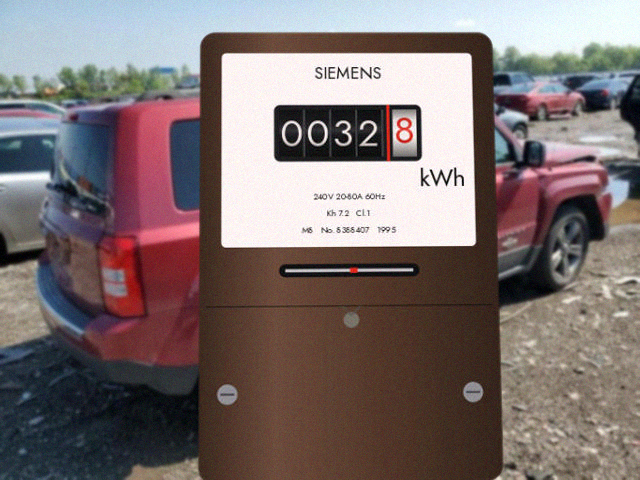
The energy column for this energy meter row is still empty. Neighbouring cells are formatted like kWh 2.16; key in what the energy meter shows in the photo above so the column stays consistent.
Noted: kWh 32.8
